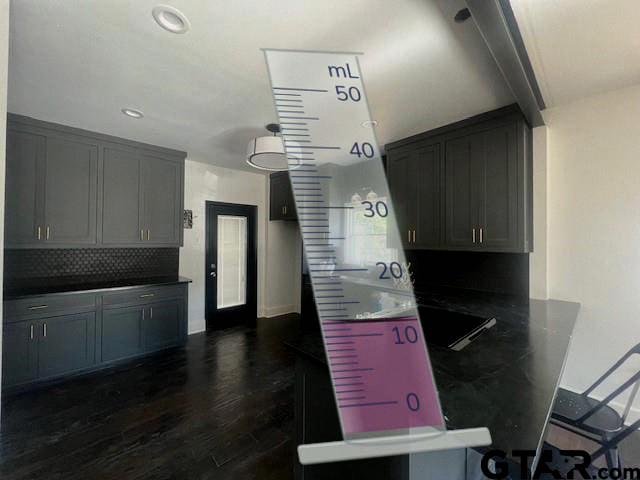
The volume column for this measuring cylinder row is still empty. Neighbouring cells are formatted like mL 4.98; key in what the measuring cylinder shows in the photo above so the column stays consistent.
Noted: mL 12
